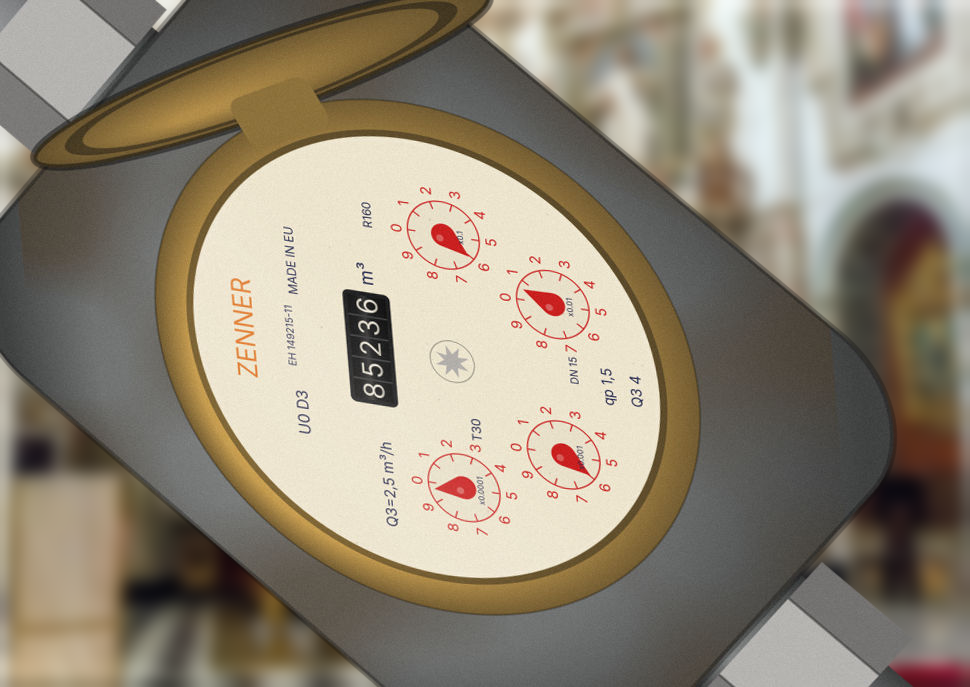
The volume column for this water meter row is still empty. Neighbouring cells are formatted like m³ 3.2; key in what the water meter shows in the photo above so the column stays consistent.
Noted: m³ 85236.6059
